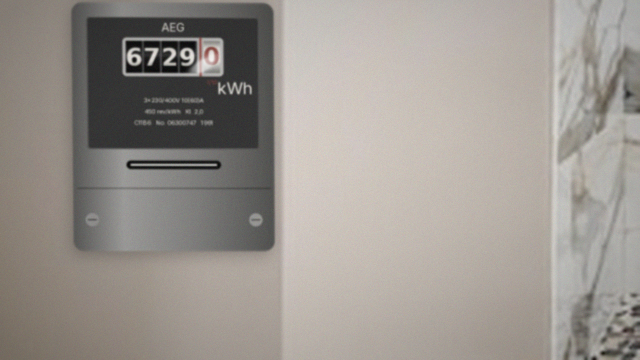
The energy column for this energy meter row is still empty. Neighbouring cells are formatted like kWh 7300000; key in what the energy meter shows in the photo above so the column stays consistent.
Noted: kWh 6729.0
